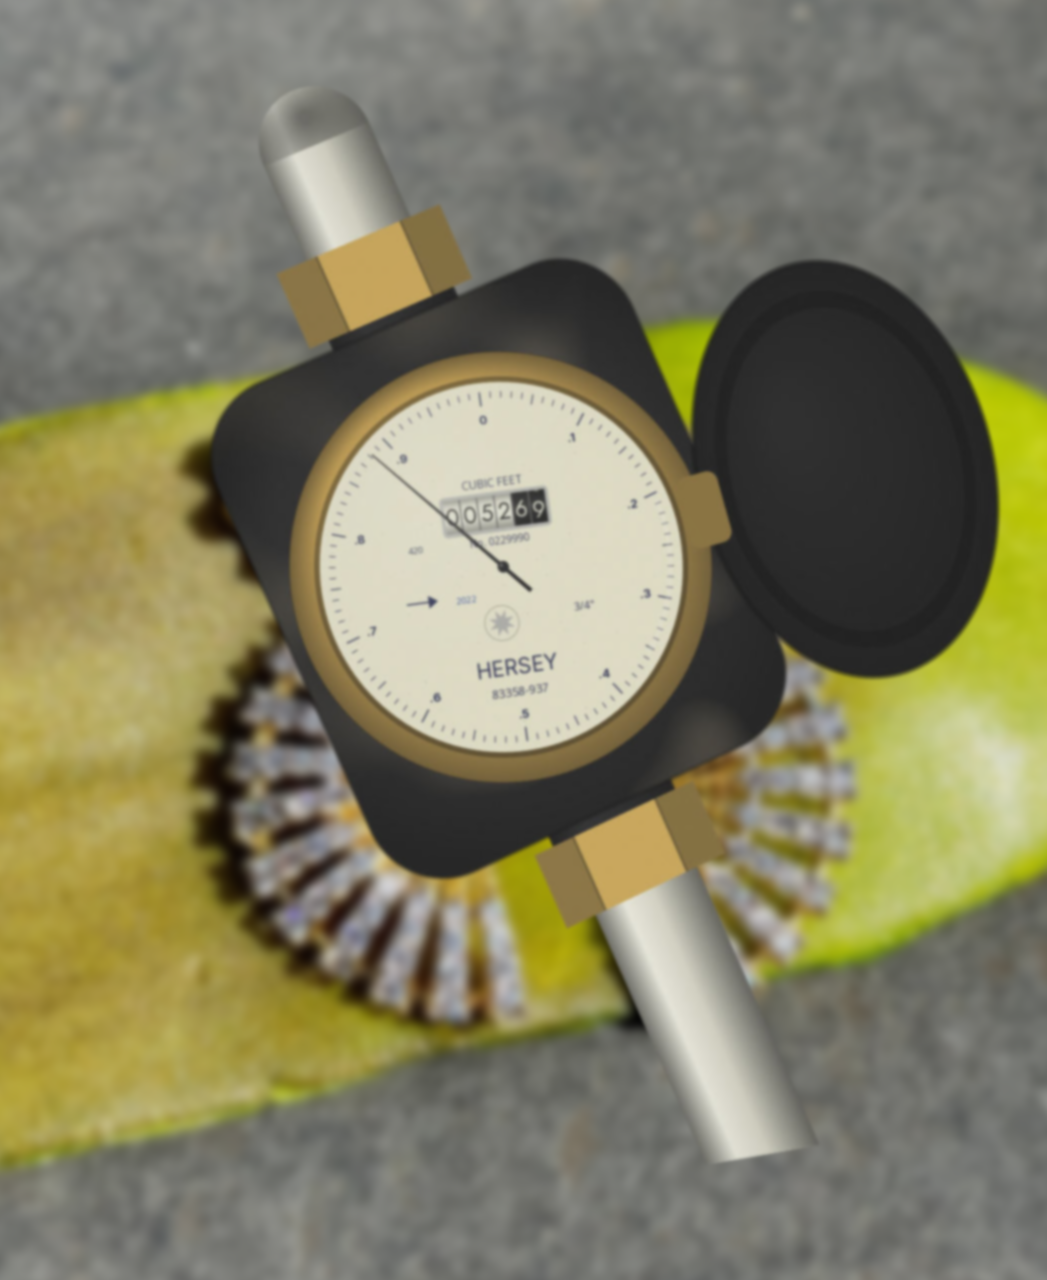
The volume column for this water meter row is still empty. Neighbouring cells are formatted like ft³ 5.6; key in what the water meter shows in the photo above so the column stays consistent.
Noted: ft³ 5268.88
